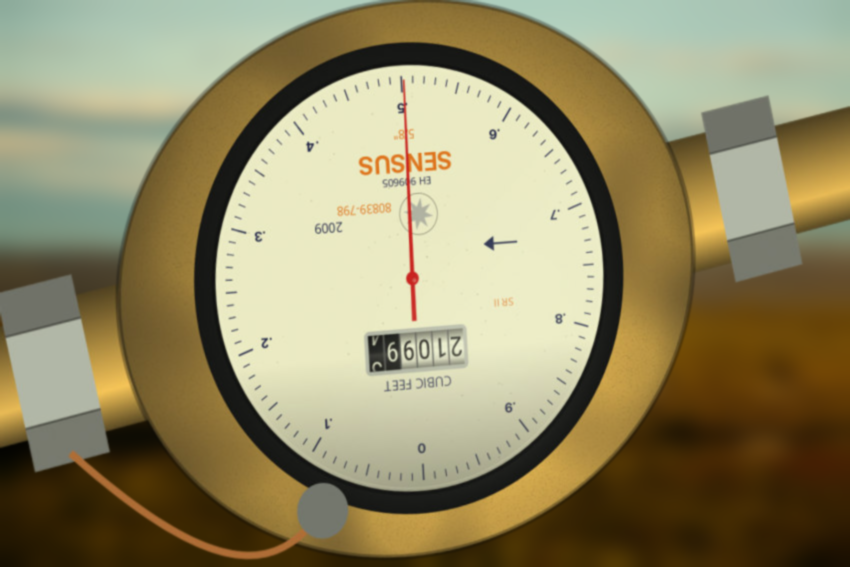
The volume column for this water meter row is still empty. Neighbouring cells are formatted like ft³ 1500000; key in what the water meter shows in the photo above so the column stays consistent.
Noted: ft³ 210993.50
